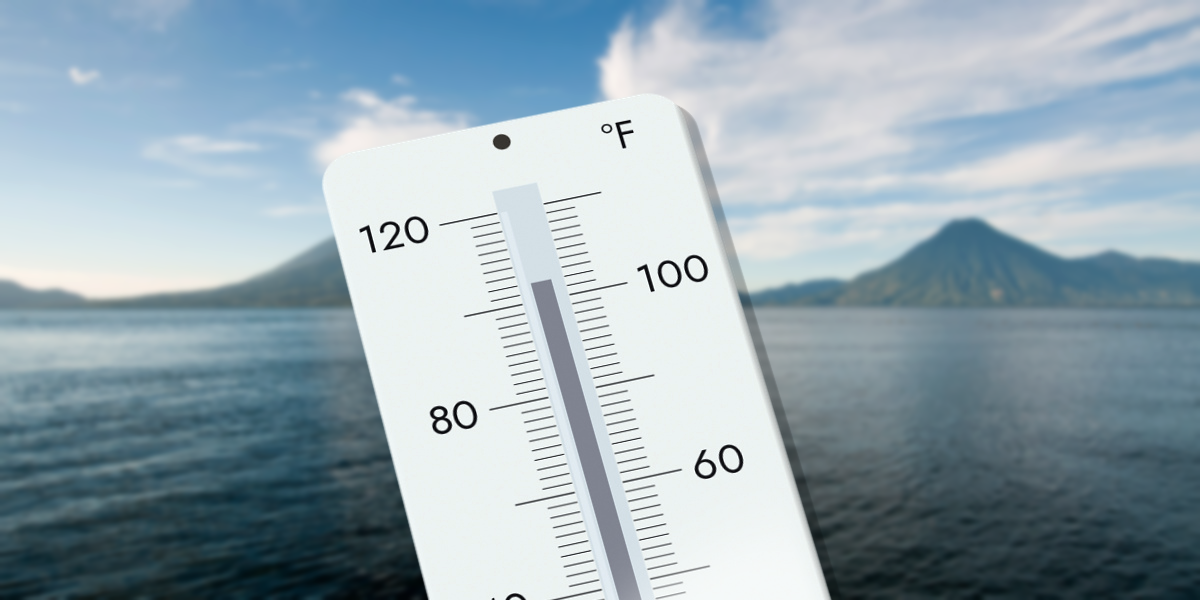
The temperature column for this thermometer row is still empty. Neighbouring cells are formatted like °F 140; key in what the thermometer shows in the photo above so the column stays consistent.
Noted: °F 104
